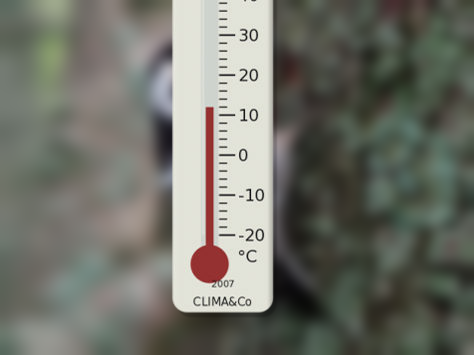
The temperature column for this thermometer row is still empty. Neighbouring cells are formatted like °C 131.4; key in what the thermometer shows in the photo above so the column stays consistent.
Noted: °C 12
